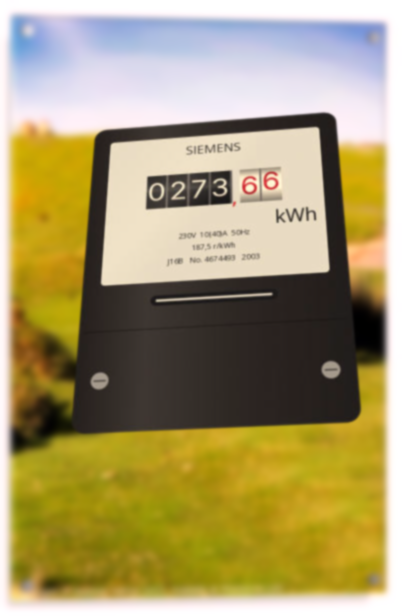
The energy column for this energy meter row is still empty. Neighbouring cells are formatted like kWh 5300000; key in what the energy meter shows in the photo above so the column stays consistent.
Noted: kWh 273.66
